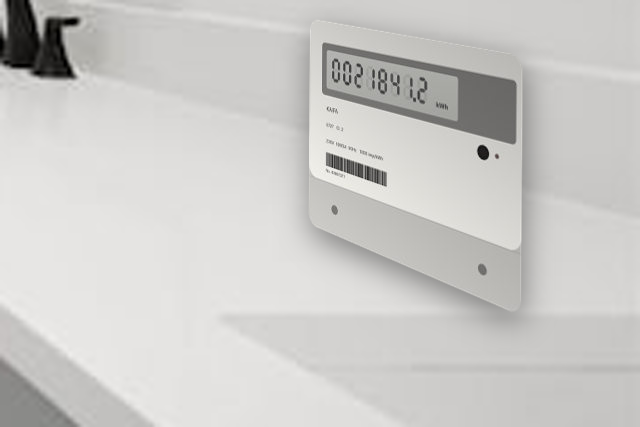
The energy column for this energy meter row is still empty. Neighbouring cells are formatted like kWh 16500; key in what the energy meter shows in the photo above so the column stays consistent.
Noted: kWh 21841.2
